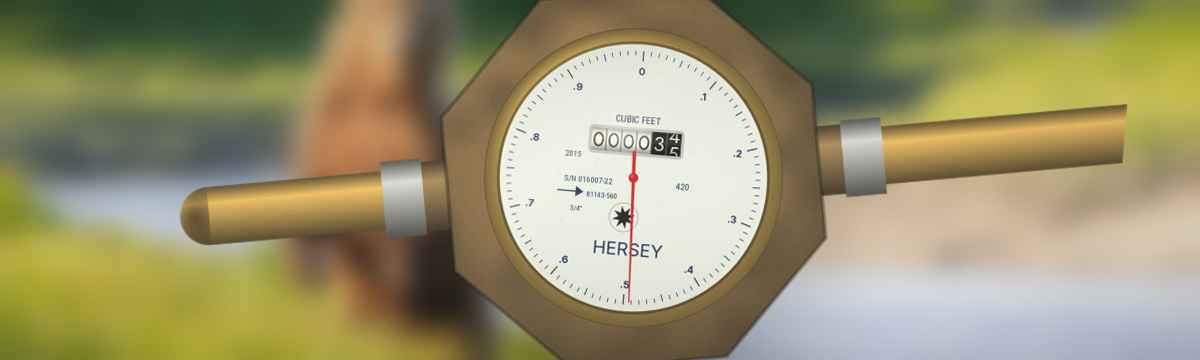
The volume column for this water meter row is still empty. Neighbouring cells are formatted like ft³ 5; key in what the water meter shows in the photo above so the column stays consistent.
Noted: ft³ 34.49
